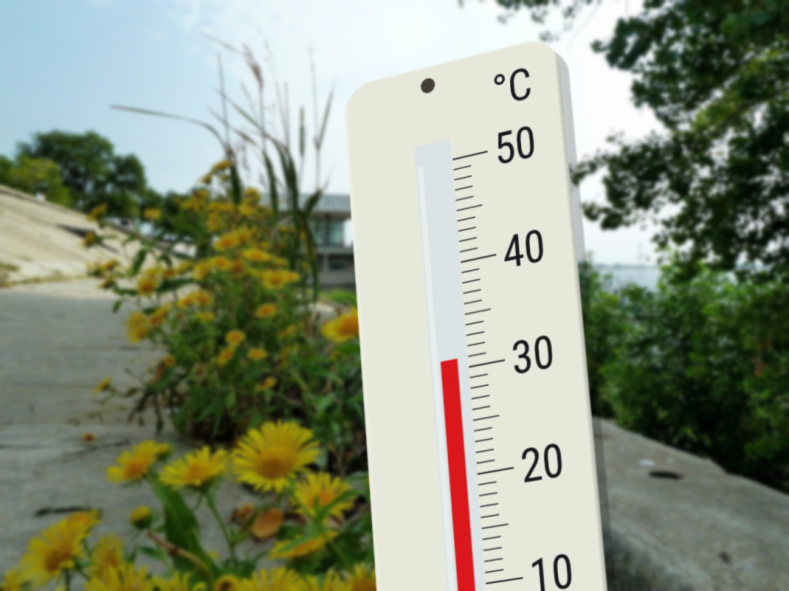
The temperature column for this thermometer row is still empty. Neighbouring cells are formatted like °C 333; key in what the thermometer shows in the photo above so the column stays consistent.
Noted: °C 31
